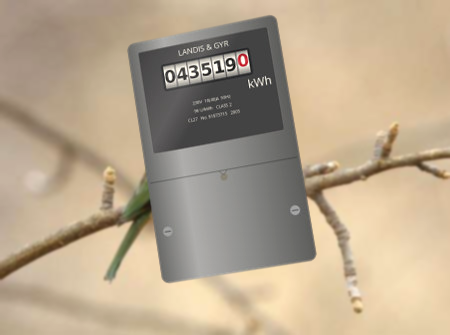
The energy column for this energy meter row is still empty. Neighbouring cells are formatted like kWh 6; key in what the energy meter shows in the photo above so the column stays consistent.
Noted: kWh 43519.0
